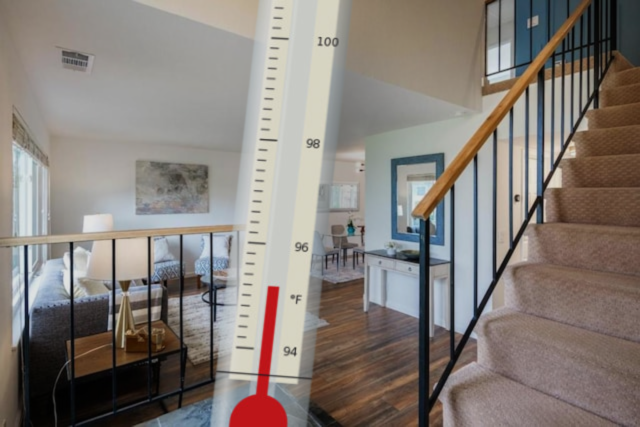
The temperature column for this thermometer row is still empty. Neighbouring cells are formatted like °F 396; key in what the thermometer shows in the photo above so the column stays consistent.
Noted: °F 95.2
